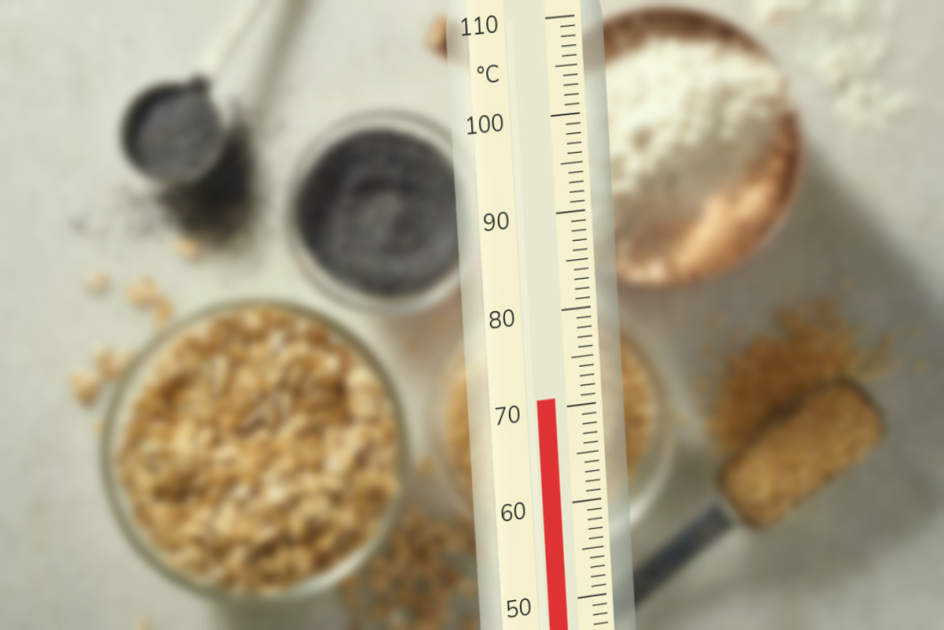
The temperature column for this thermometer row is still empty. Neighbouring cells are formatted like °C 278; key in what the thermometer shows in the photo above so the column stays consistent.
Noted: °C 71
